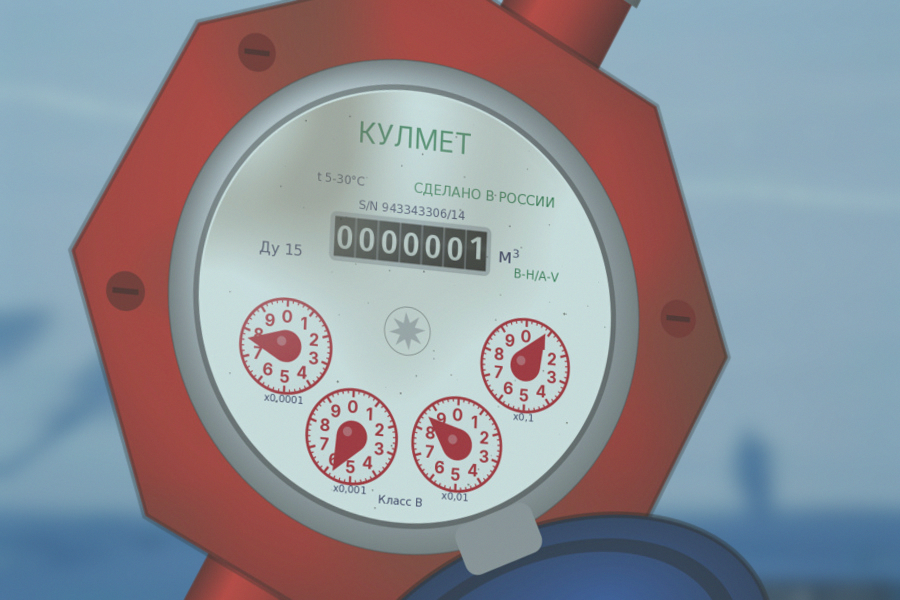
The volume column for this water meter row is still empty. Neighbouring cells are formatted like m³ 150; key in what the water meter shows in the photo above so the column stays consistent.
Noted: m³ 1.0857
